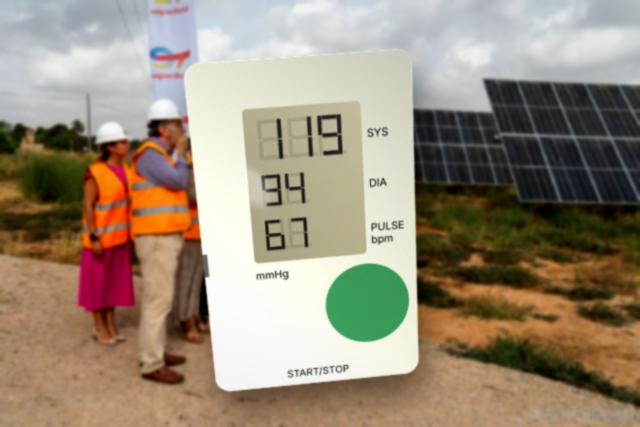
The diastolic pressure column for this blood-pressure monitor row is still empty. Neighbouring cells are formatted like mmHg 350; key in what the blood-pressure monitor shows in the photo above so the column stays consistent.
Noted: mmHg 94
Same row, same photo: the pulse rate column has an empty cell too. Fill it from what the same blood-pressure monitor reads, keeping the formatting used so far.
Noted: bpm 67
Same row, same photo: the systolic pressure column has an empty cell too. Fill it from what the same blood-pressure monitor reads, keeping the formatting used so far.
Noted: mmHg 119
